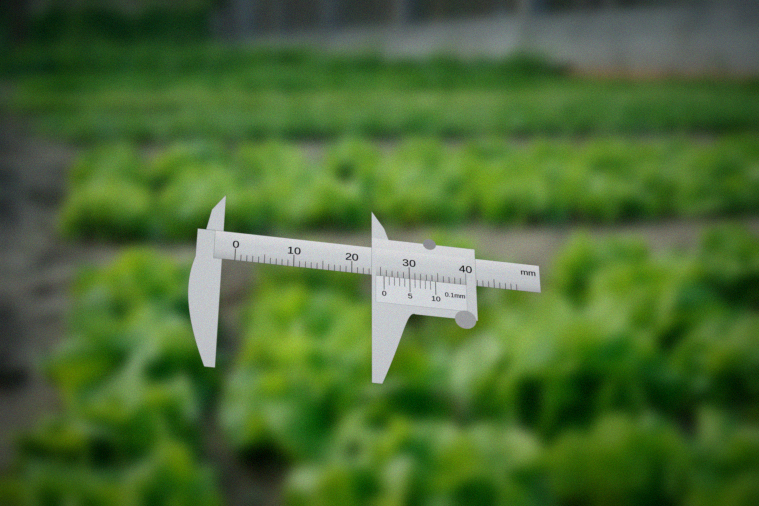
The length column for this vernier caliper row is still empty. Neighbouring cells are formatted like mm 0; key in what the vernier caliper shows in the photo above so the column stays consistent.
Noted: mm 25.6
